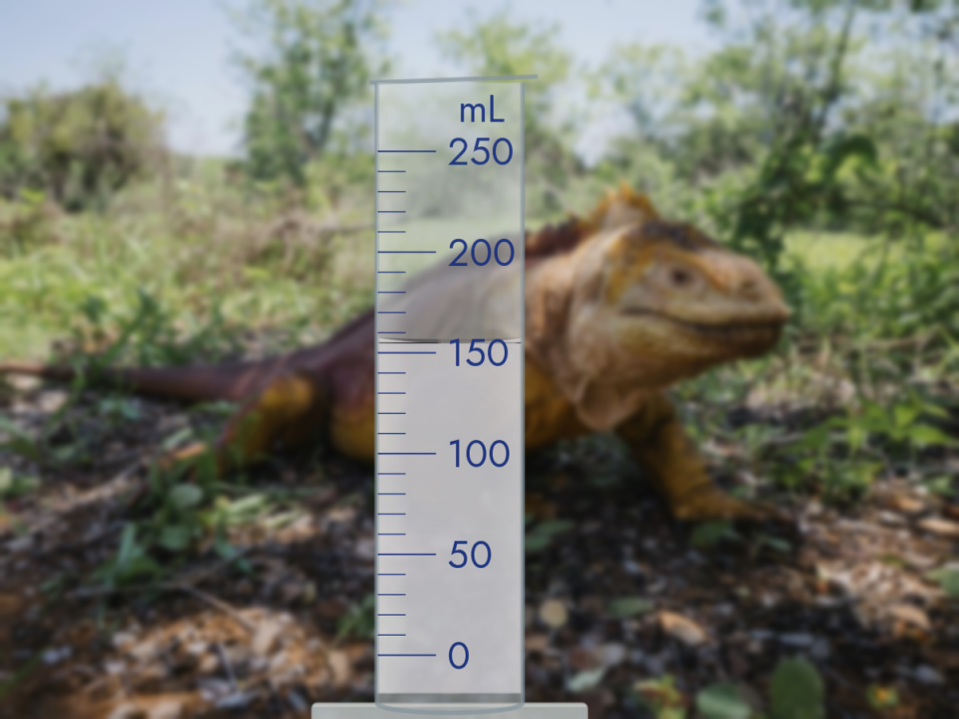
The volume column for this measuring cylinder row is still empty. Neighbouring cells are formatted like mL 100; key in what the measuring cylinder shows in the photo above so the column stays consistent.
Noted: mL 155
